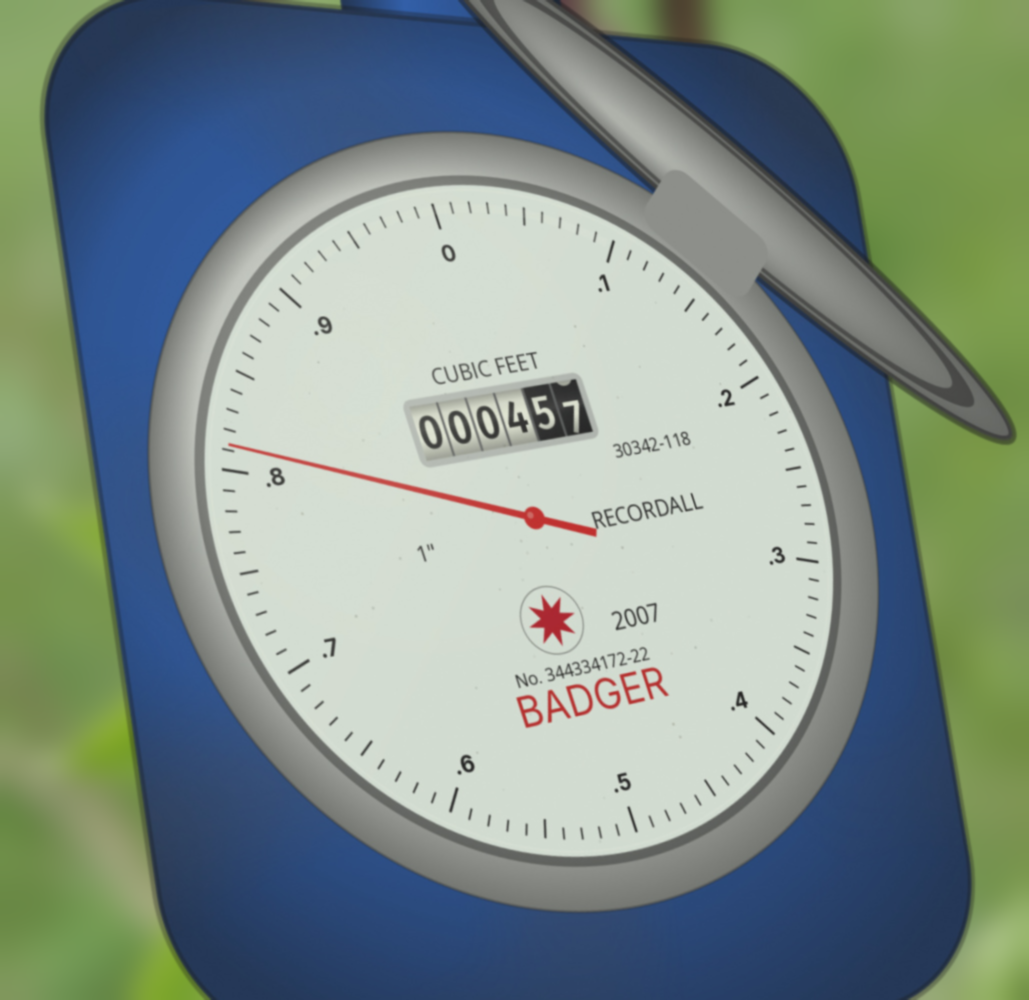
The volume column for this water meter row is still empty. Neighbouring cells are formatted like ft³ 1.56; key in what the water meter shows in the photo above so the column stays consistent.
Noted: ft³ 456.81
